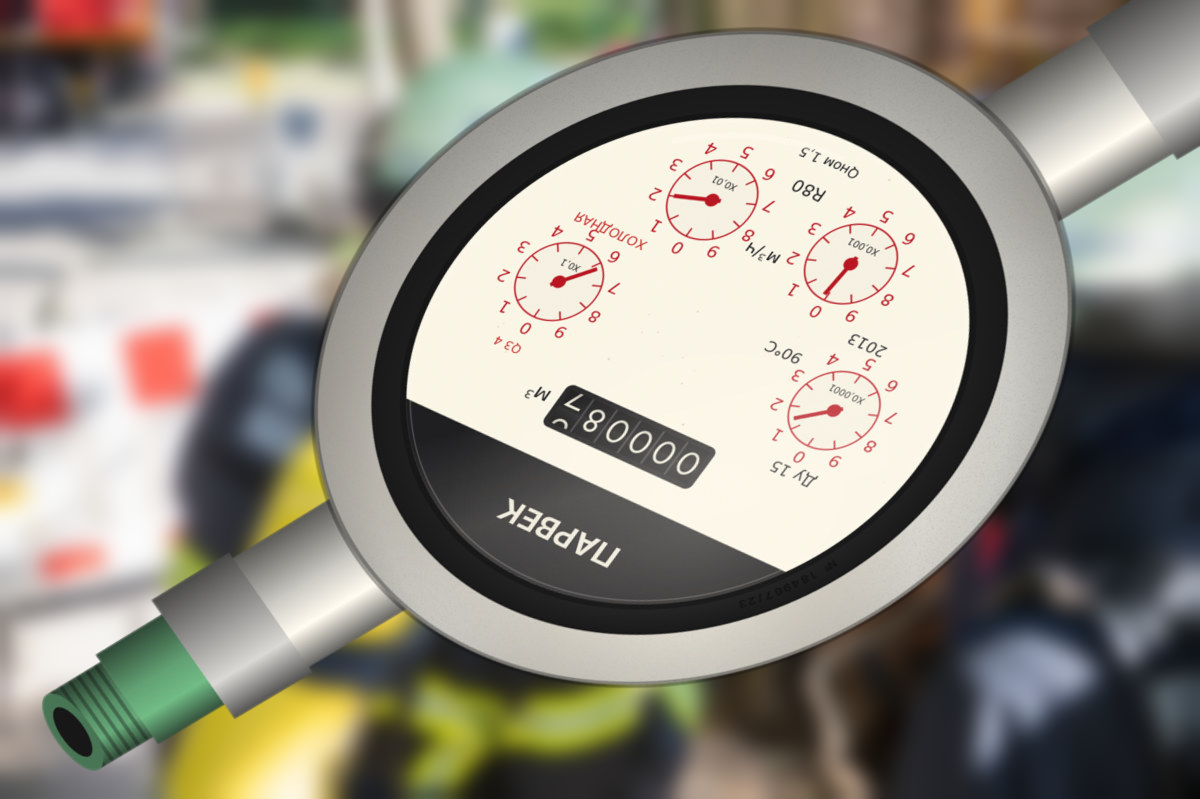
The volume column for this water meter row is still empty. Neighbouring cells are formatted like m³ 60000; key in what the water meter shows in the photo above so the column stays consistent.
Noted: m³ 86.6201
